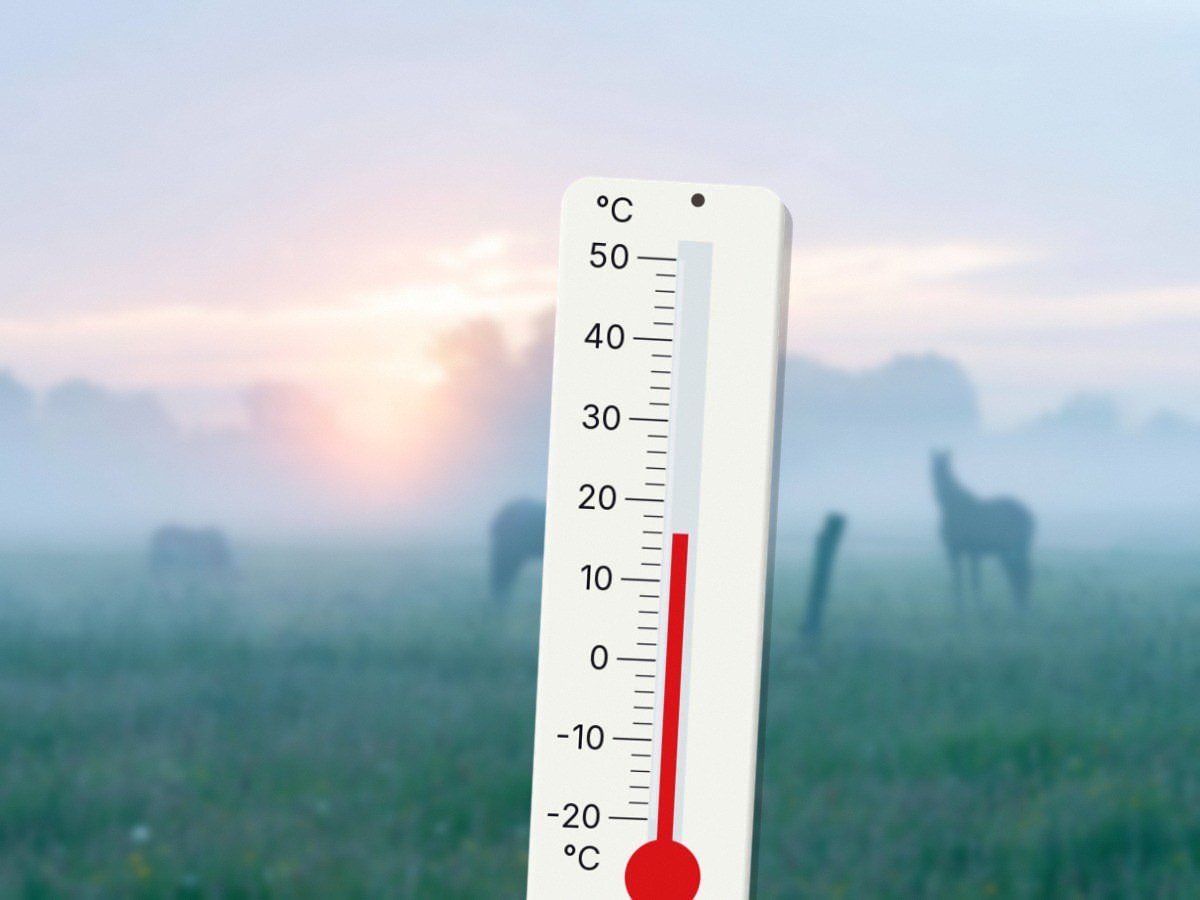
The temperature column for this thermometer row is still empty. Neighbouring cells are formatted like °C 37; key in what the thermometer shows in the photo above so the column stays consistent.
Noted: °C 16
